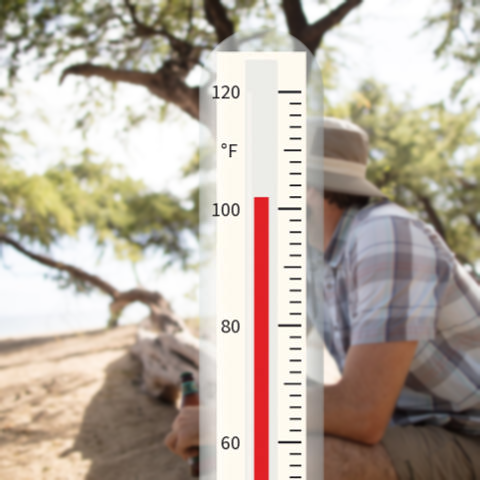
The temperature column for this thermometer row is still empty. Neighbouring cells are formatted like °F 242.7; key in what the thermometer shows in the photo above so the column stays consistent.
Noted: °F 102
